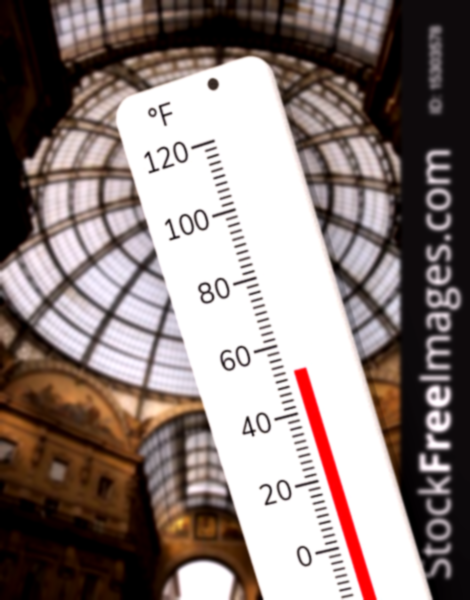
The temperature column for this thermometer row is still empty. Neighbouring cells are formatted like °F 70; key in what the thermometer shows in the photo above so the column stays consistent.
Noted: °F 52
